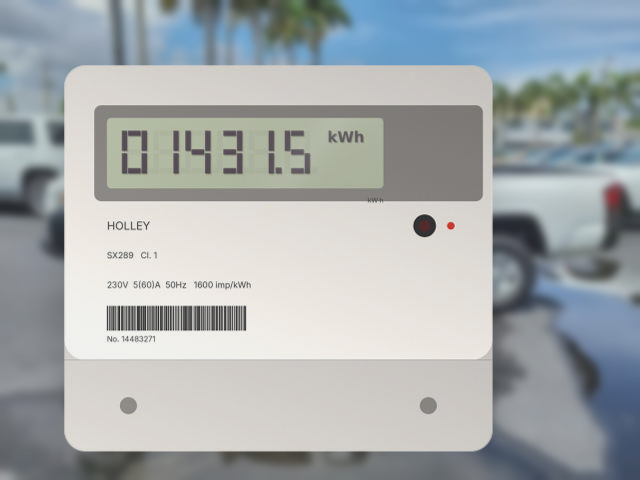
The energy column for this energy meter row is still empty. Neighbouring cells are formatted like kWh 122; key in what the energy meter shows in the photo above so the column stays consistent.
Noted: kWh 1431.5
